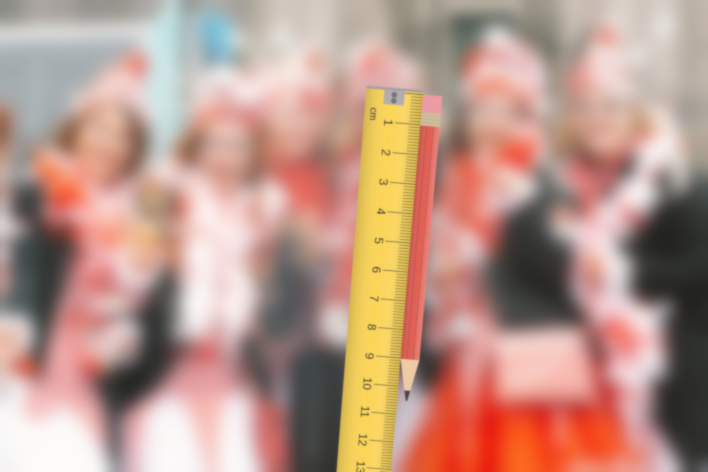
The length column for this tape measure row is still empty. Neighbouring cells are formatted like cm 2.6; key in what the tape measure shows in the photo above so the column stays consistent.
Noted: cm 10.5
